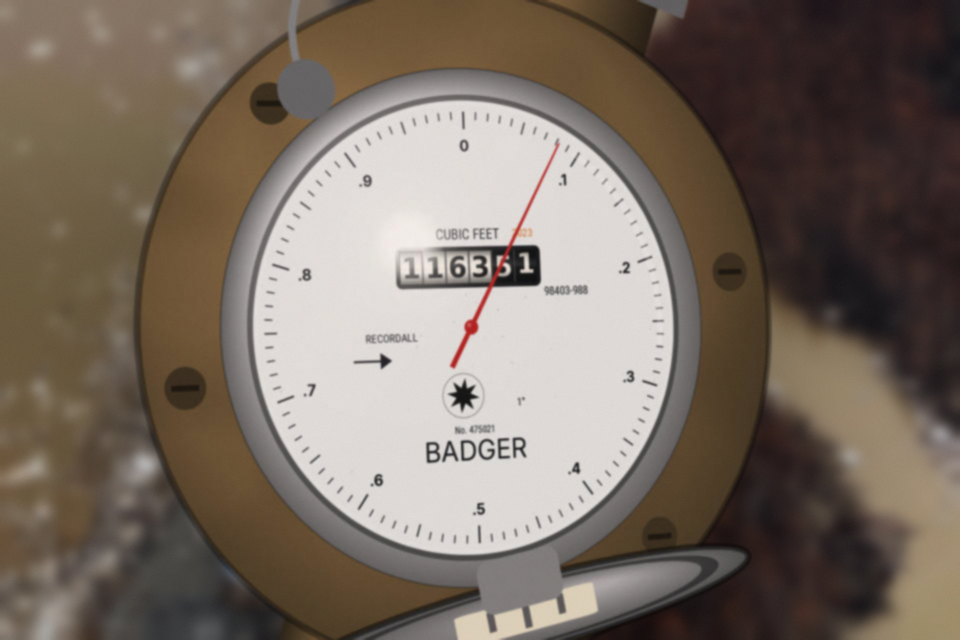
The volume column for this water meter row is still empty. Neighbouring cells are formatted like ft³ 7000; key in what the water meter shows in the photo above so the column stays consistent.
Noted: ft³ 116351.08
